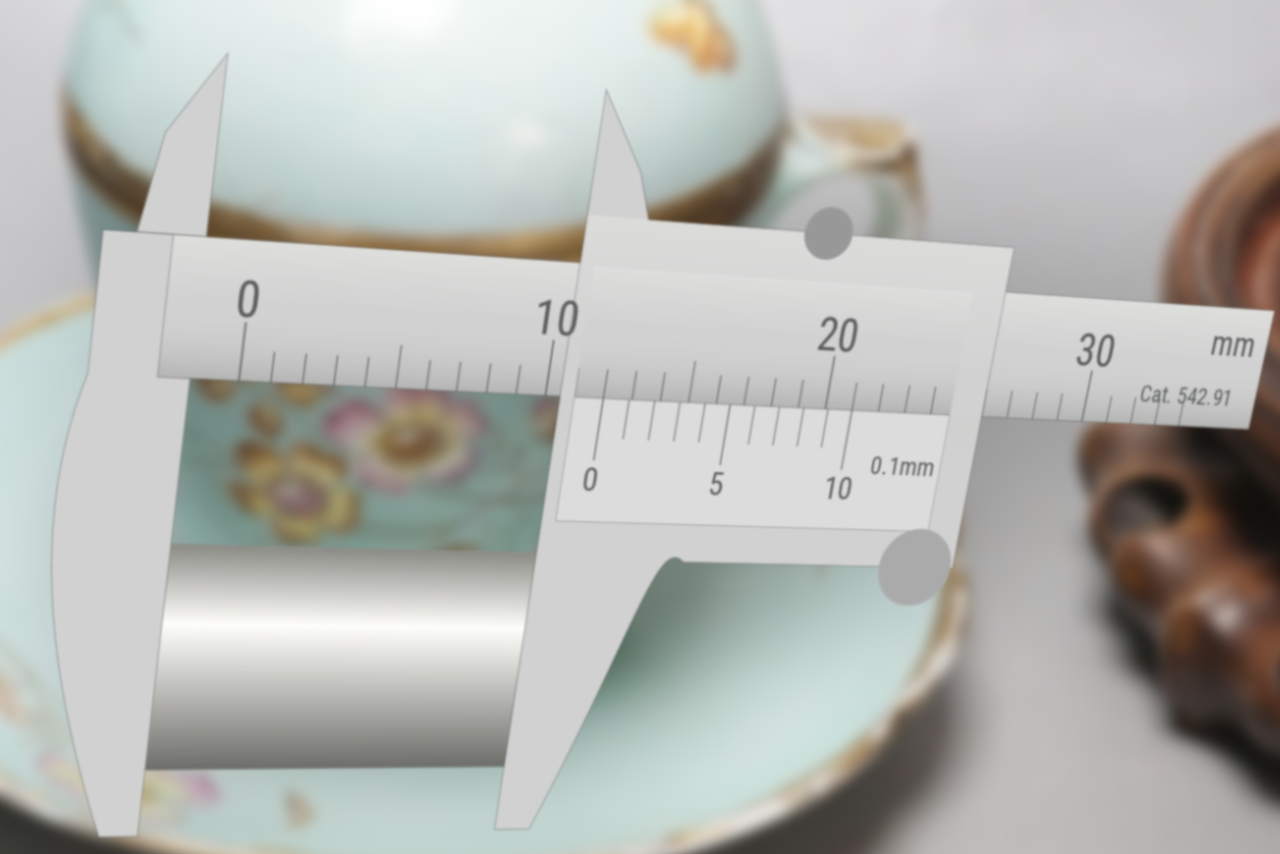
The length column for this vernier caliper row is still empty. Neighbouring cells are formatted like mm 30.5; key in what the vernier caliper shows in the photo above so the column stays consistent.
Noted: mm 12.0
